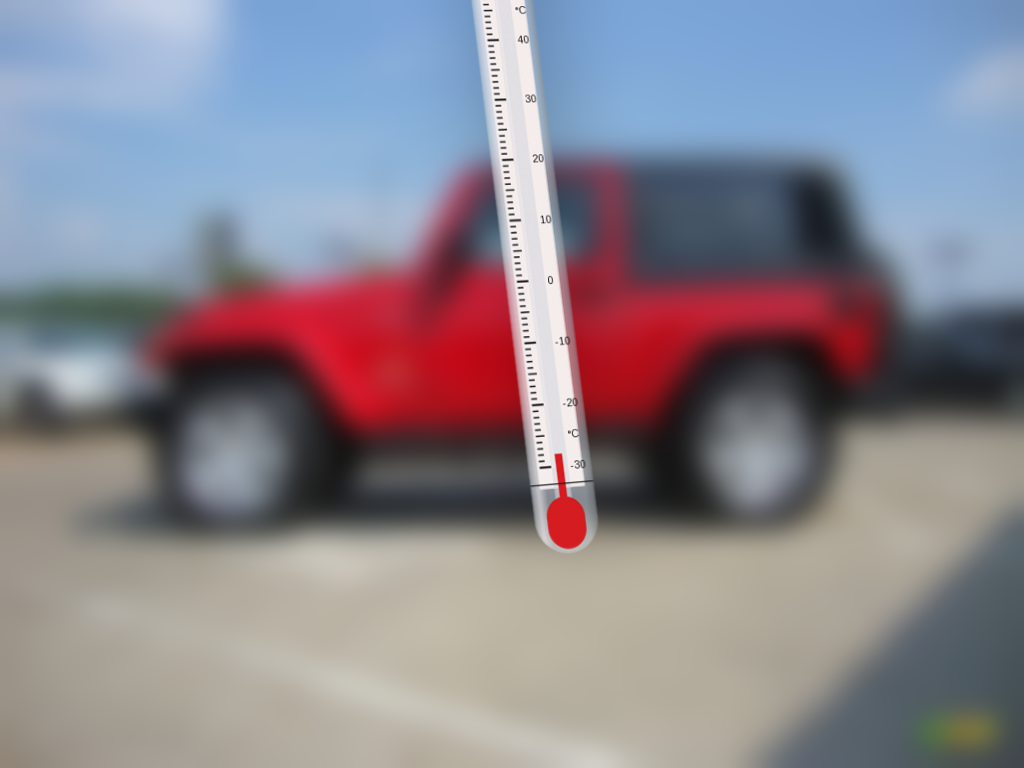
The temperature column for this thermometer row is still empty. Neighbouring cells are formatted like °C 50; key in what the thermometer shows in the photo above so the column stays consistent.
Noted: °C -28
